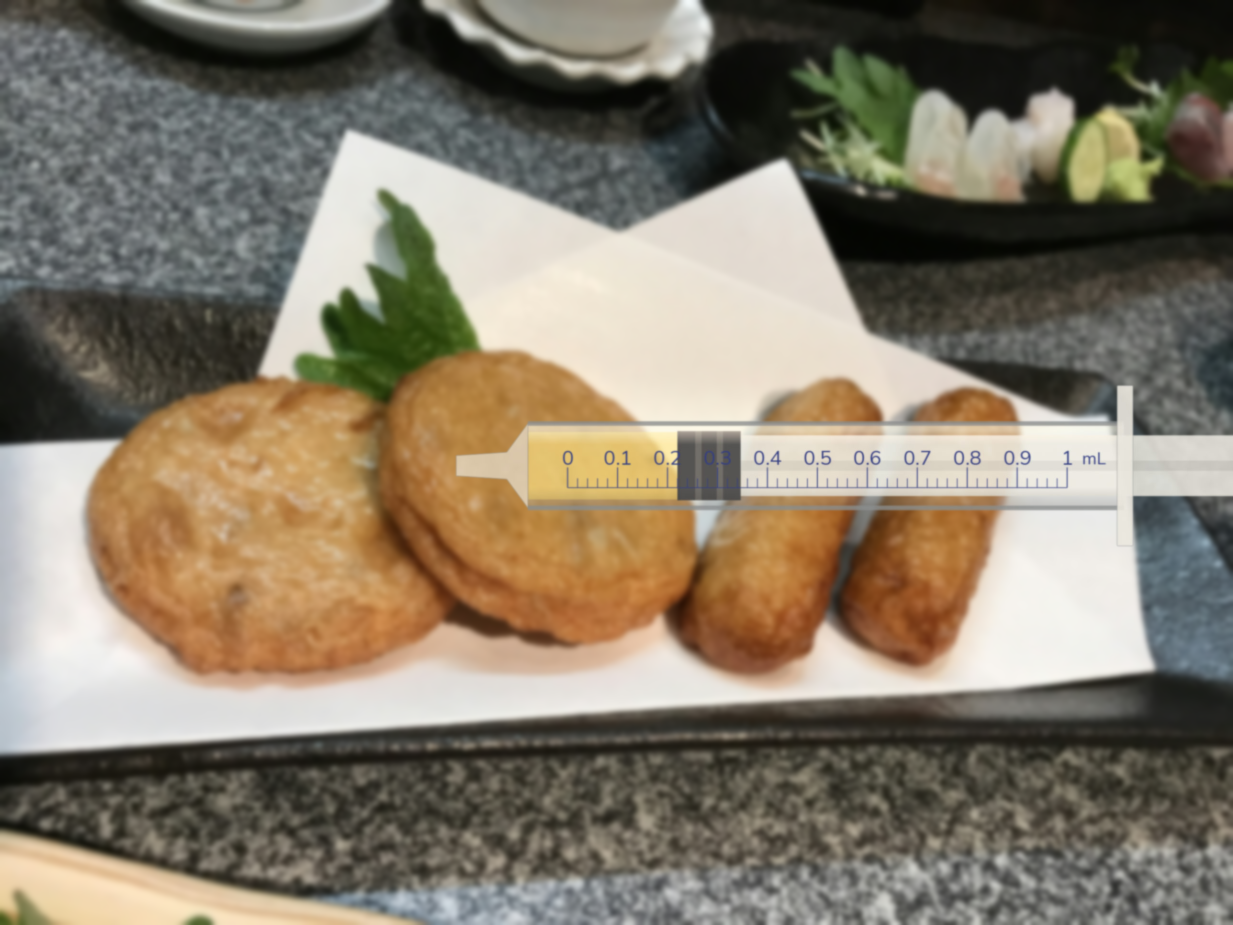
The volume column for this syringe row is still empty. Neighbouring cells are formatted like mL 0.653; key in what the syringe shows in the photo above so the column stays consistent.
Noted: mL 0.22
